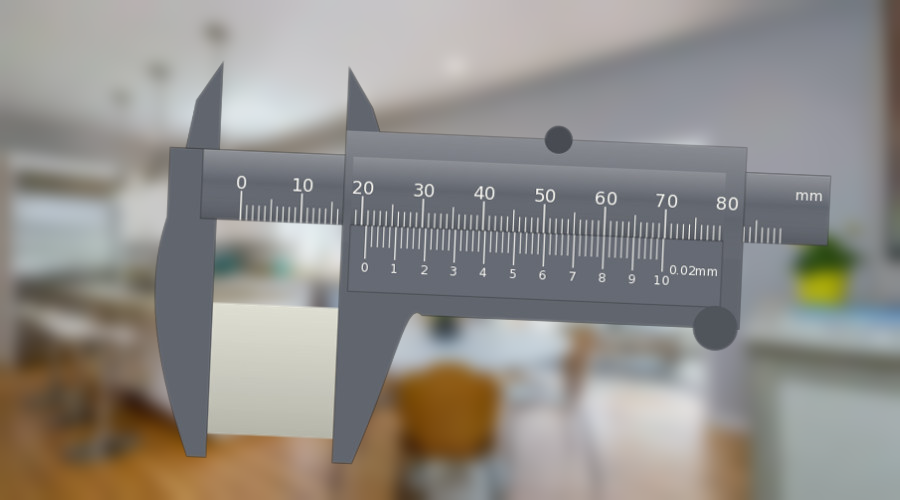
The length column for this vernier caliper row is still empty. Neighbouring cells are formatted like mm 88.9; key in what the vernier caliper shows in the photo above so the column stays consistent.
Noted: mm 20.8
